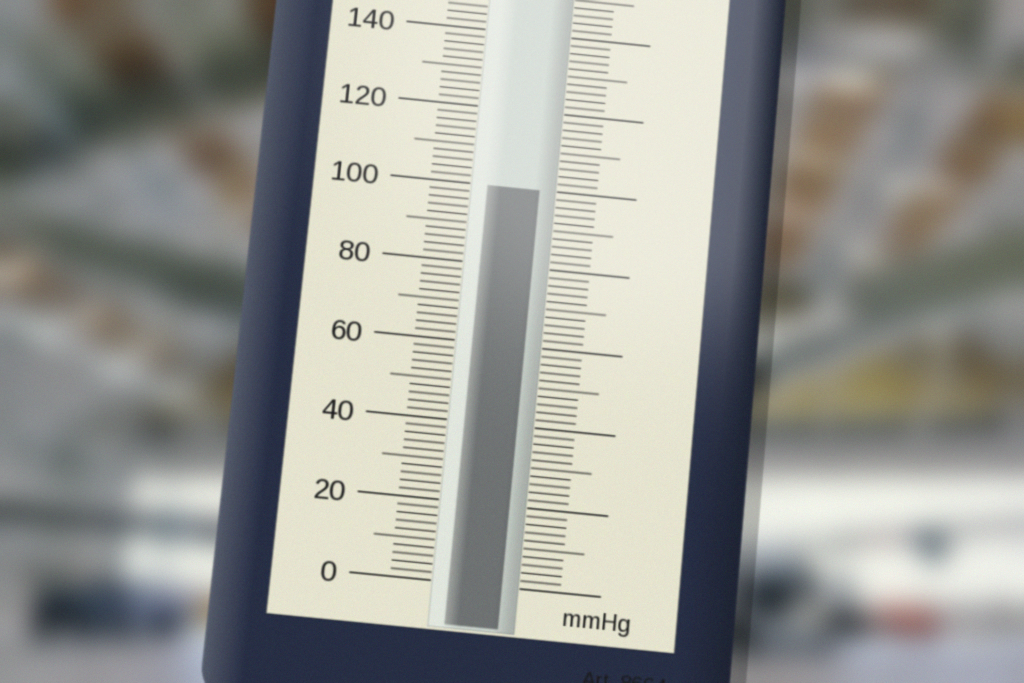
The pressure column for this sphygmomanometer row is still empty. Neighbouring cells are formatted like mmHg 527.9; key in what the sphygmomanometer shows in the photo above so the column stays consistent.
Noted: mmHg 100
